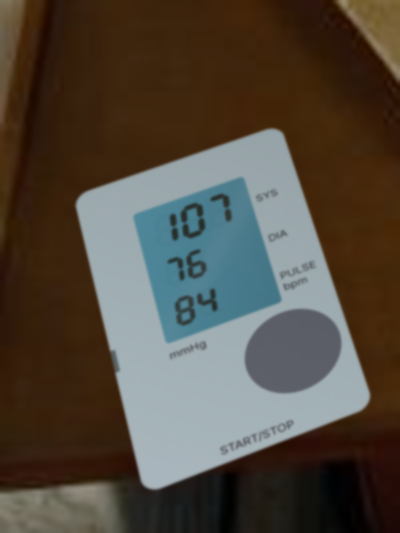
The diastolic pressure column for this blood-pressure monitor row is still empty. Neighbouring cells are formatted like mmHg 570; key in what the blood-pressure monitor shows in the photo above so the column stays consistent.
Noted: mmHg 76
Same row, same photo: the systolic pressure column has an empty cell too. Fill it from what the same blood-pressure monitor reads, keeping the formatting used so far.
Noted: mmHg 107
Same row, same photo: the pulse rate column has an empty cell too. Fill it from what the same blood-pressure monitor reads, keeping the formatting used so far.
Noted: bpm 84
